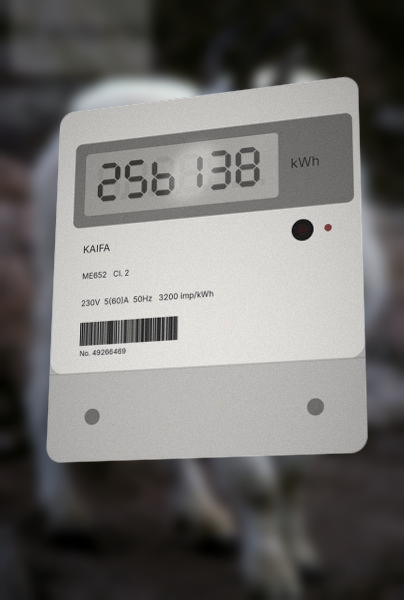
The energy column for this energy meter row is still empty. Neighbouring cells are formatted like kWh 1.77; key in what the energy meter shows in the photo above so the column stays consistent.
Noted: kWh 256138
